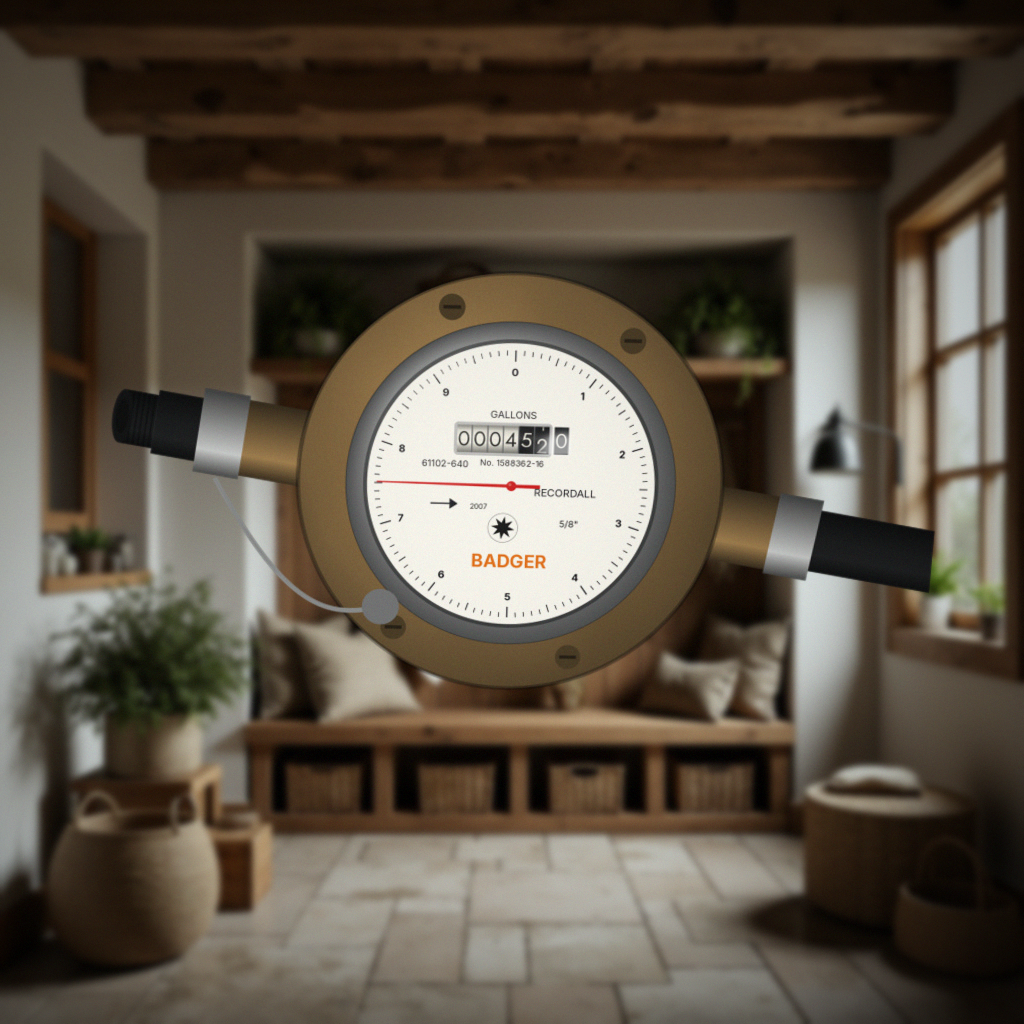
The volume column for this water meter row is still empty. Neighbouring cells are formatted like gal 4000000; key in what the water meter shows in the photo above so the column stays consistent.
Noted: gal 4517.5
